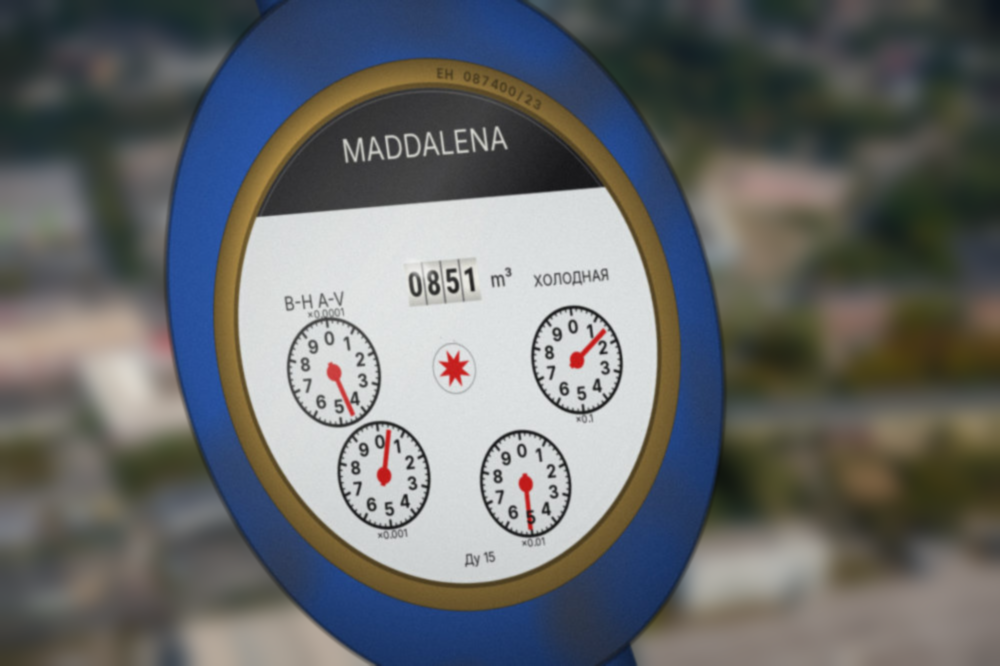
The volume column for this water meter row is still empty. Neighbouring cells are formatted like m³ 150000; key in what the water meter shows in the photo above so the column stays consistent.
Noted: m³ 851.1504
